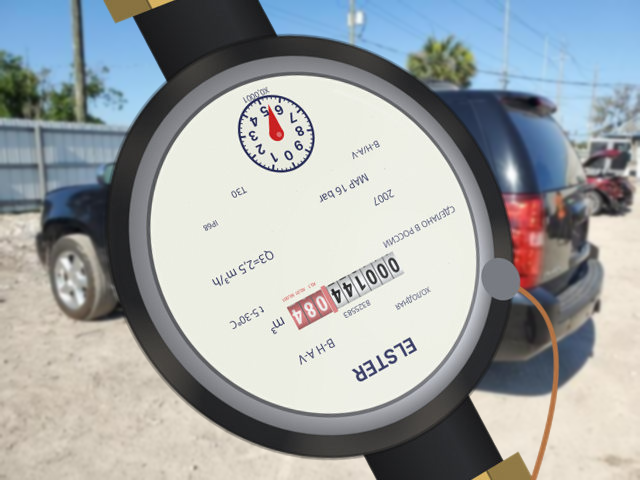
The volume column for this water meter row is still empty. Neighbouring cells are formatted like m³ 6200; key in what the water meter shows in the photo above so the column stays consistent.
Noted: m³ 144.0845
